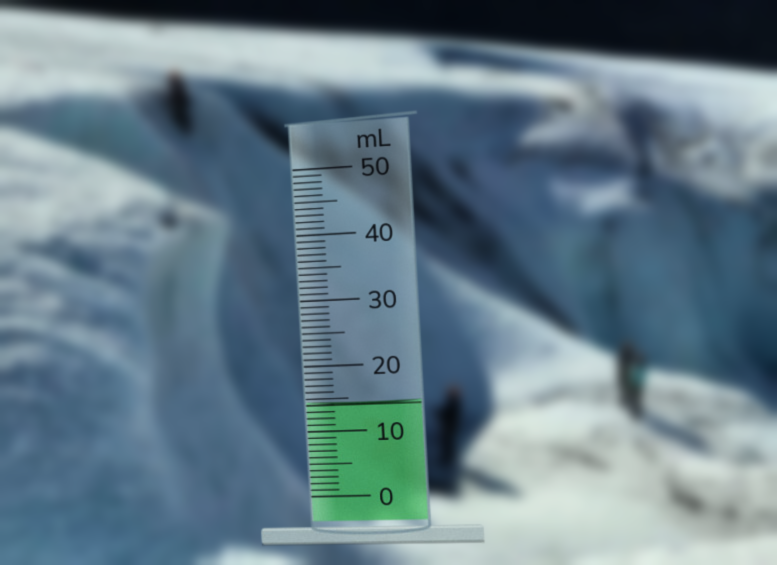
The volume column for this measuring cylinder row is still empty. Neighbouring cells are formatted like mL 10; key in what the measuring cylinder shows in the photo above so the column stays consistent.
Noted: mL 14
